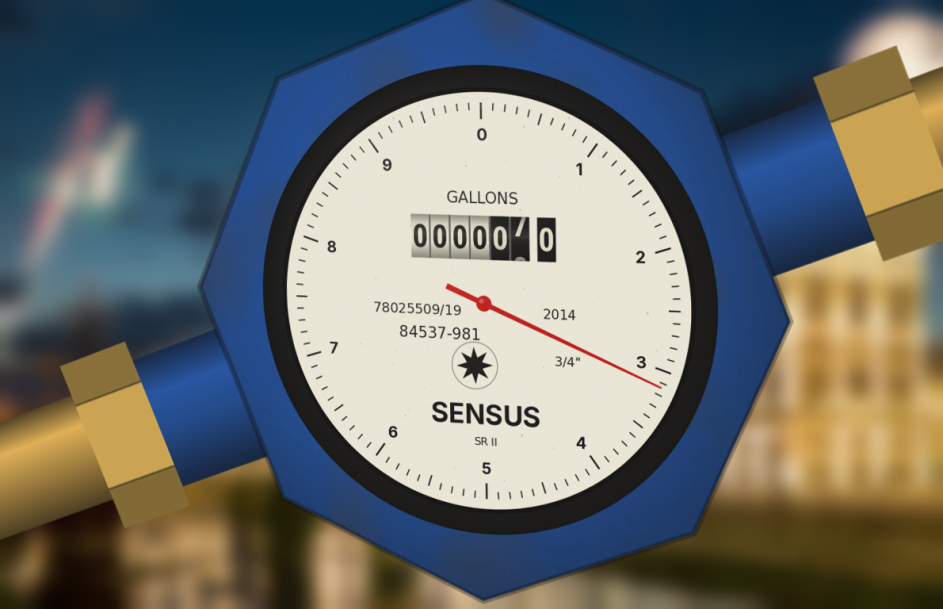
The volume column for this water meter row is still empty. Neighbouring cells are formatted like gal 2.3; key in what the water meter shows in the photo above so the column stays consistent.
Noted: gal 73.1
